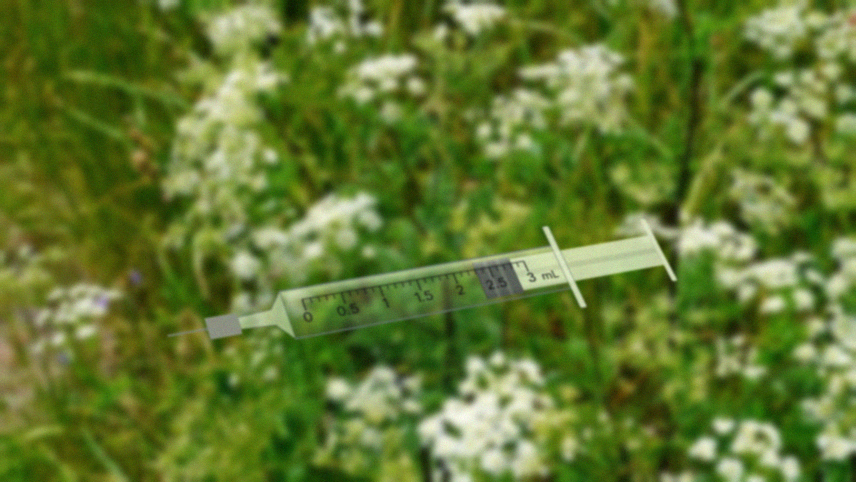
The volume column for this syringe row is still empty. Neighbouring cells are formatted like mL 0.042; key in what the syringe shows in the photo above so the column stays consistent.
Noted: mL 2.3
